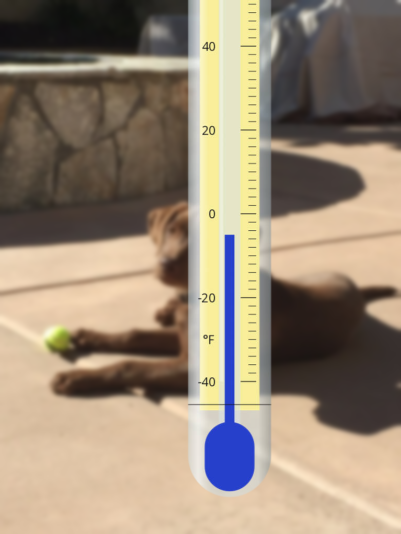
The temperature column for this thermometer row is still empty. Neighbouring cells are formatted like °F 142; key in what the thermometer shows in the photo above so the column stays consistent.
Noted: °F -5
